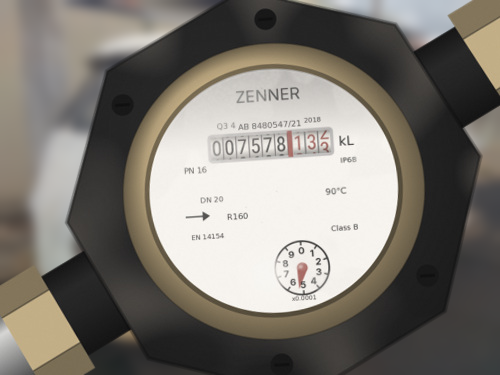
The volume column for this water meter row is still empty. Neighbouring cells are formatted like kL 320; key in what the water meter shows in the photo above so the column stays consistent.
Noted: kL 7578.1325
